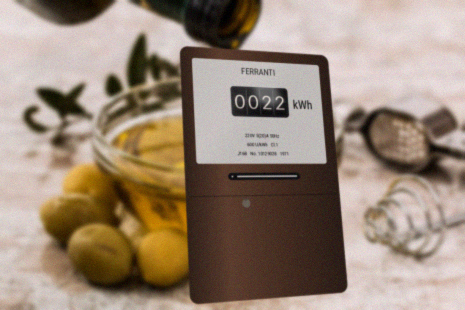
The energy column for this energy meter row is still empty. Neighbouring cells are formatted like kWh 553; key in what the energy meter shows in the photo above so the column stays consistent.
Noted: kWh 22
